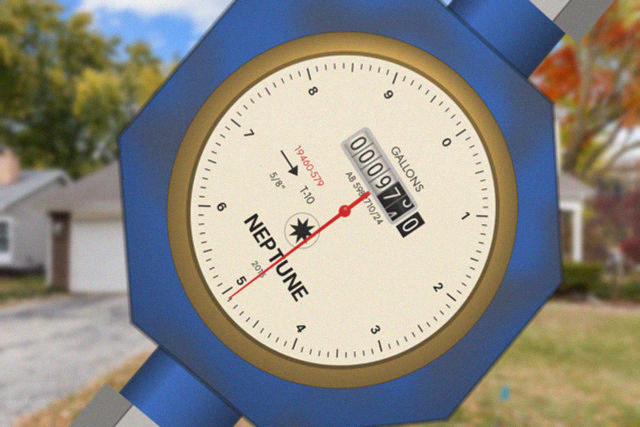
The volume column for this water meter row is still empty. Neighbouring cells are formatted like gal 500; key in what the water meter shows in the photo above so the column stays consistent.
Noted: gal 9734.9
